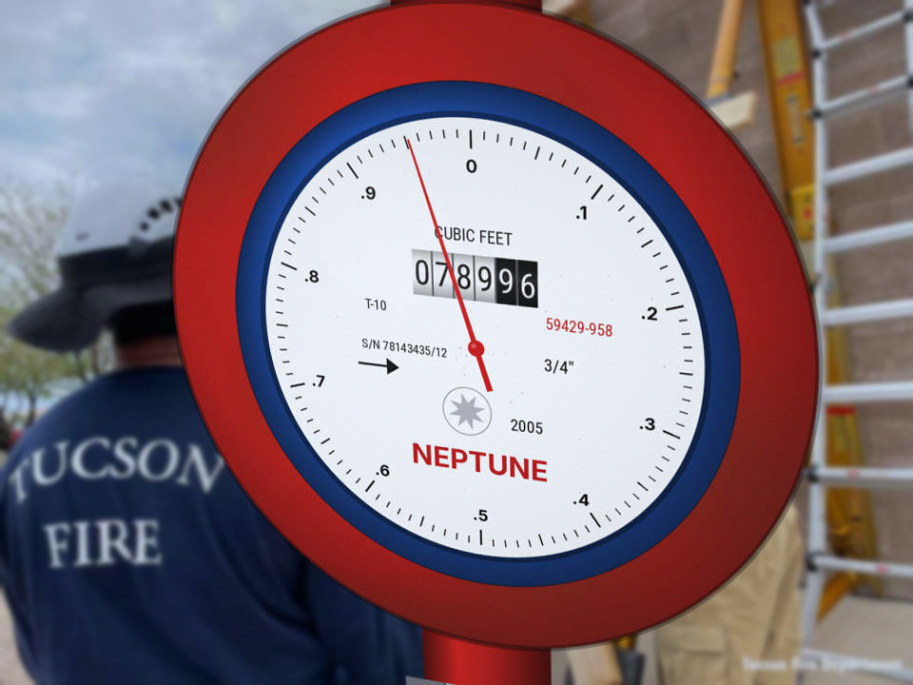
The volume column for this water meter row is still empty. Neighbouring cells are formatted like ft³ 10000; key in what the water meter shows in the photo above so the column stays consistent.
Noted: ft³ 78995.95
